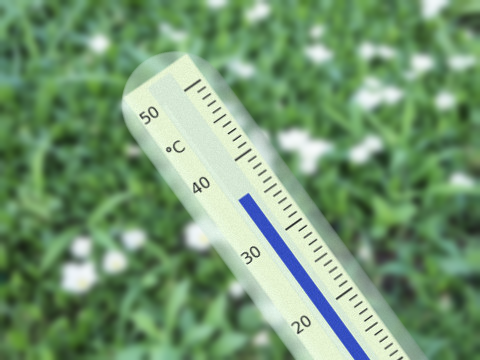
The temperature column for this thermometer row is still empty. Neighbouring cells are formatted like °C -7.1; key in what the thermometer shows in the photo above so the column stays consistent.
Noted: °C 36
